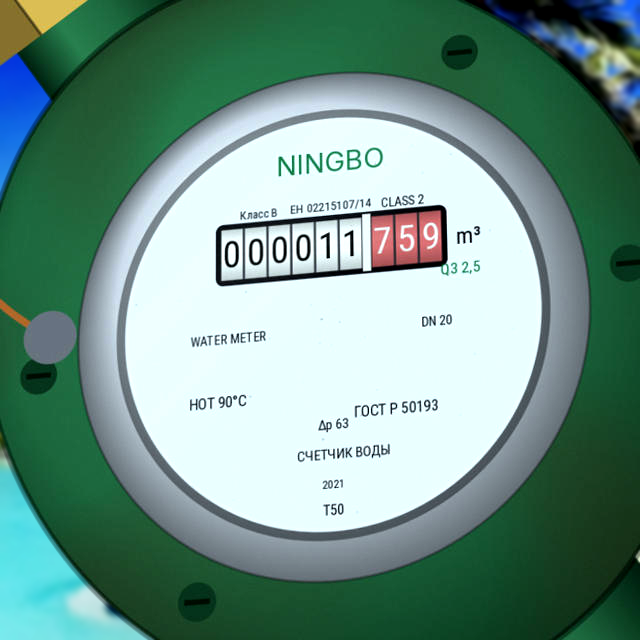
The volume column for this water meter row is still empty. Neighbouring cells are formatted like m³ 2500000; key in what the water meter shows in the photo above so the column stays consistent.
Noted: m³ 11.759
